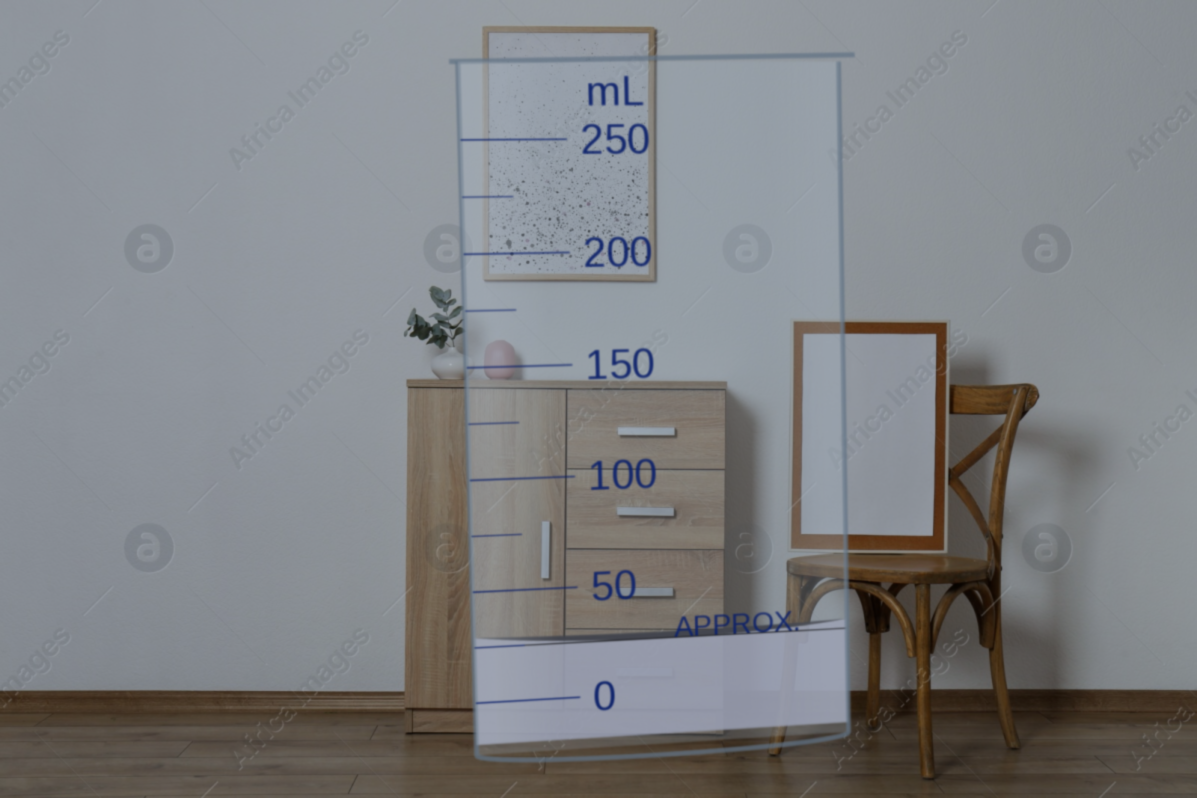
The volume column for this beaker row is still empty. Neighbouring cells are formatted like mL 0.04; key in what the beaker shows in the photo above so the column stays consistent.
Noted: mL 25
